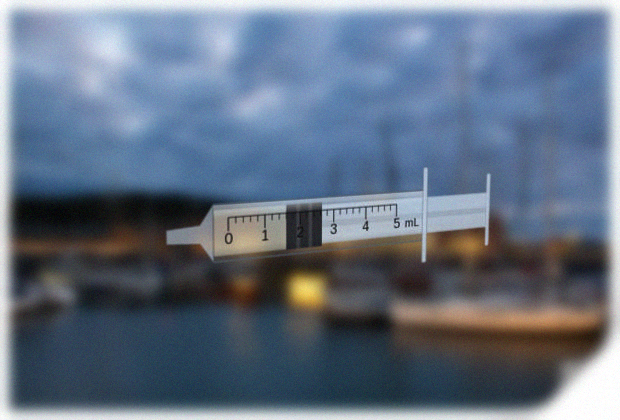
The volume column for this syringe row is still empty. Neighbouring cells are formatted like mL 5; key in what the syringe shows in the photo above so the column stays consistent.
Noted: mL 1.6
